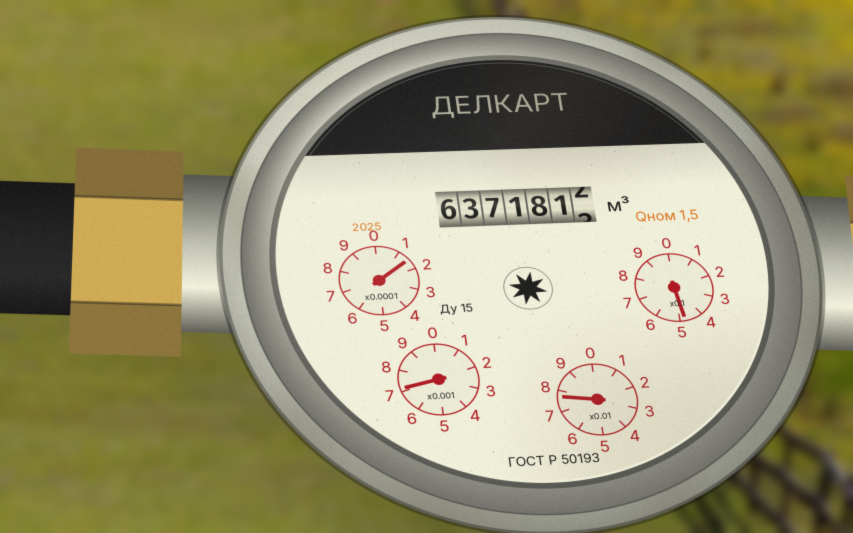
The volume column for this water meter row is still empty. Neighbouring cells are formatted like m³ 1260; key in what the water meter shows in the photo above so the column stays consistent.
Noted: m³ 6371812.4771
